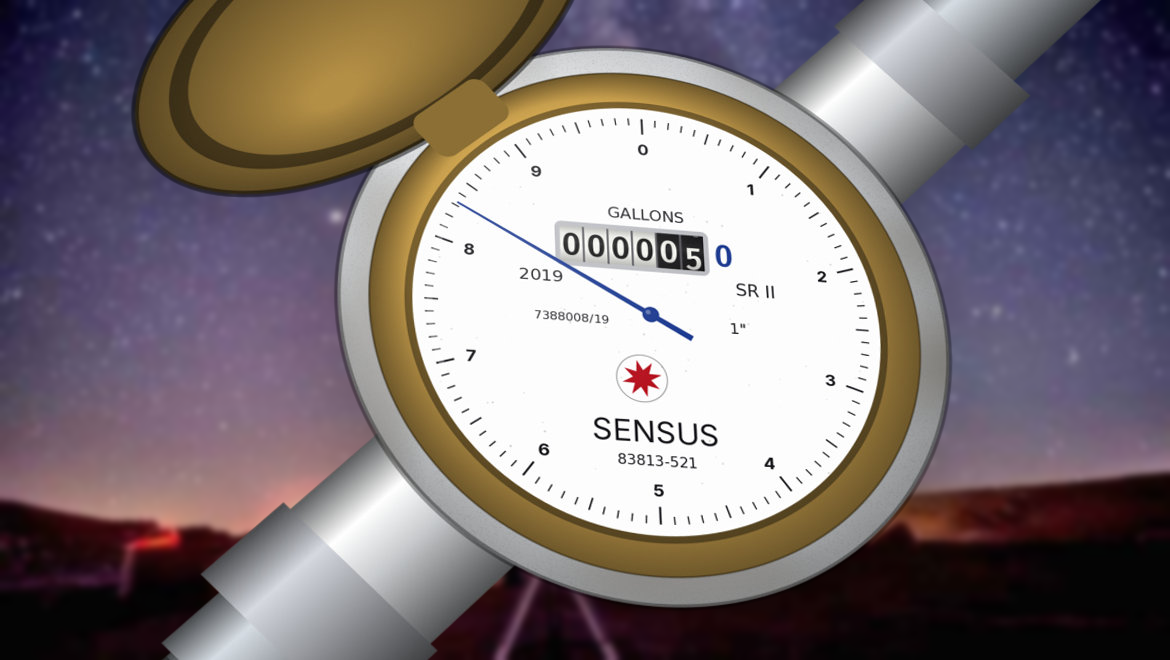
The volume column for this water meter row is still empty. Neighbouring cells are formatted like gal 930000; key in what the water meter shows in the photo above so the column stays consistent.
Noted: gal 48.3
